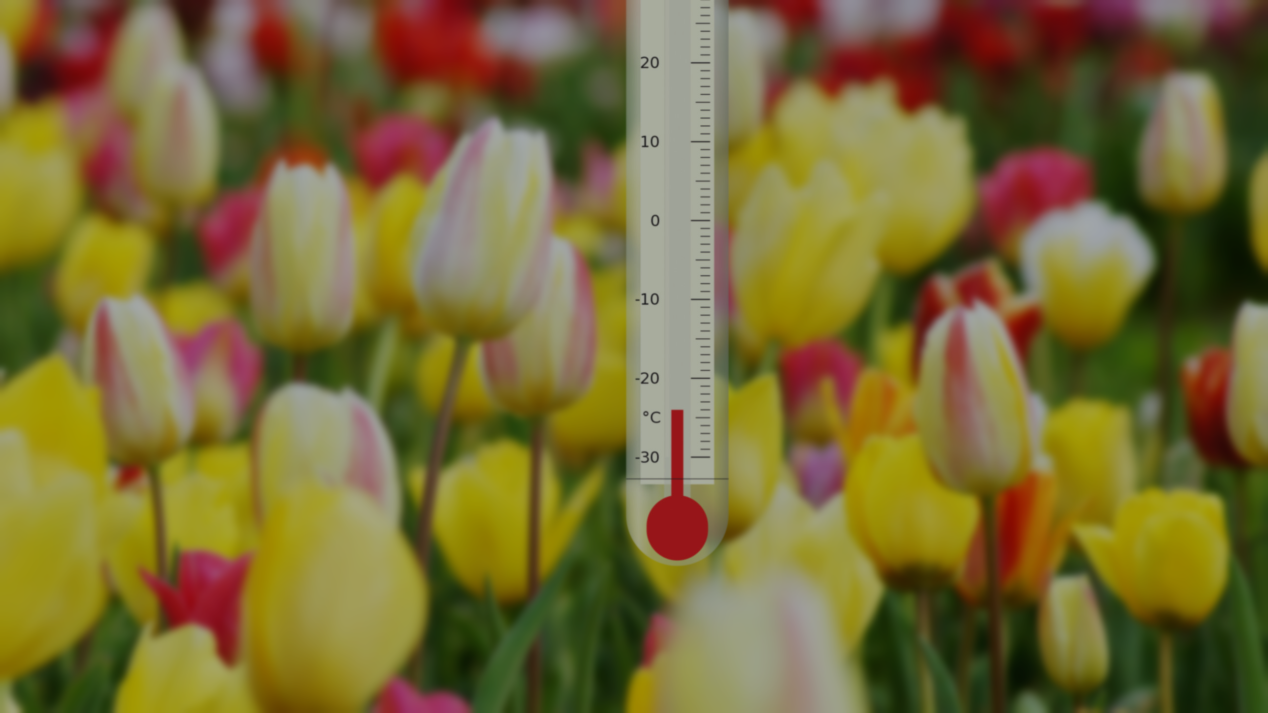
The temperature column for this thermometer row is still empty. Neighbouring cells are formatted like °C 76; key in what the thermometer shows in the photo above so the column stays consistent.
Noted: °C -24
